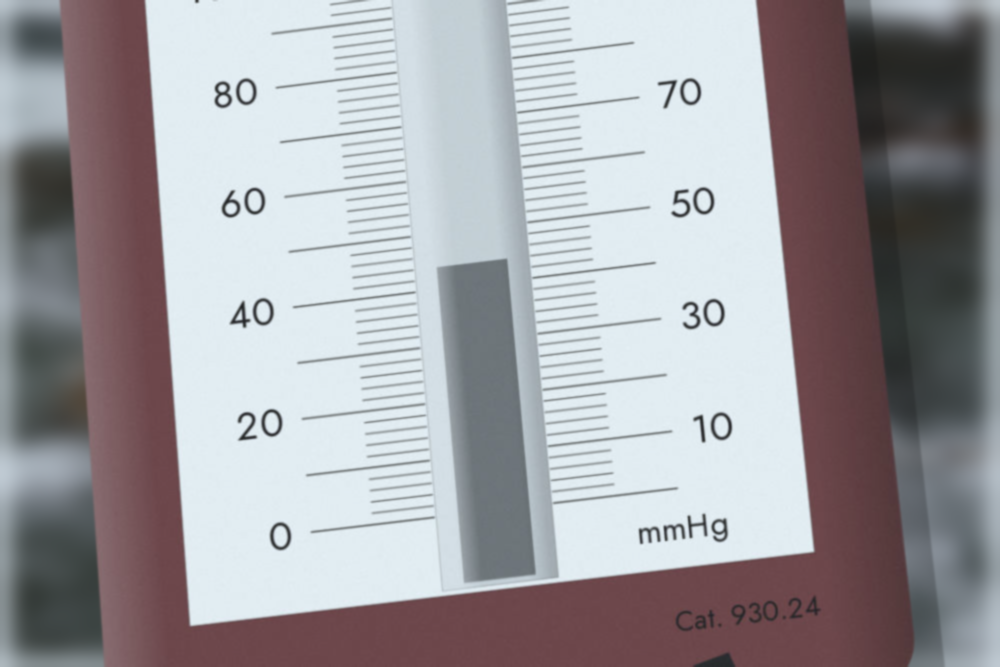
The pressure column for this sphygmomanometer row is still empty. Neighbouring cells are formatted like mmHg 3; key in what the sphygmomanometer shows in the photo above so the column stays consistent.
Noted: mmHg 44
